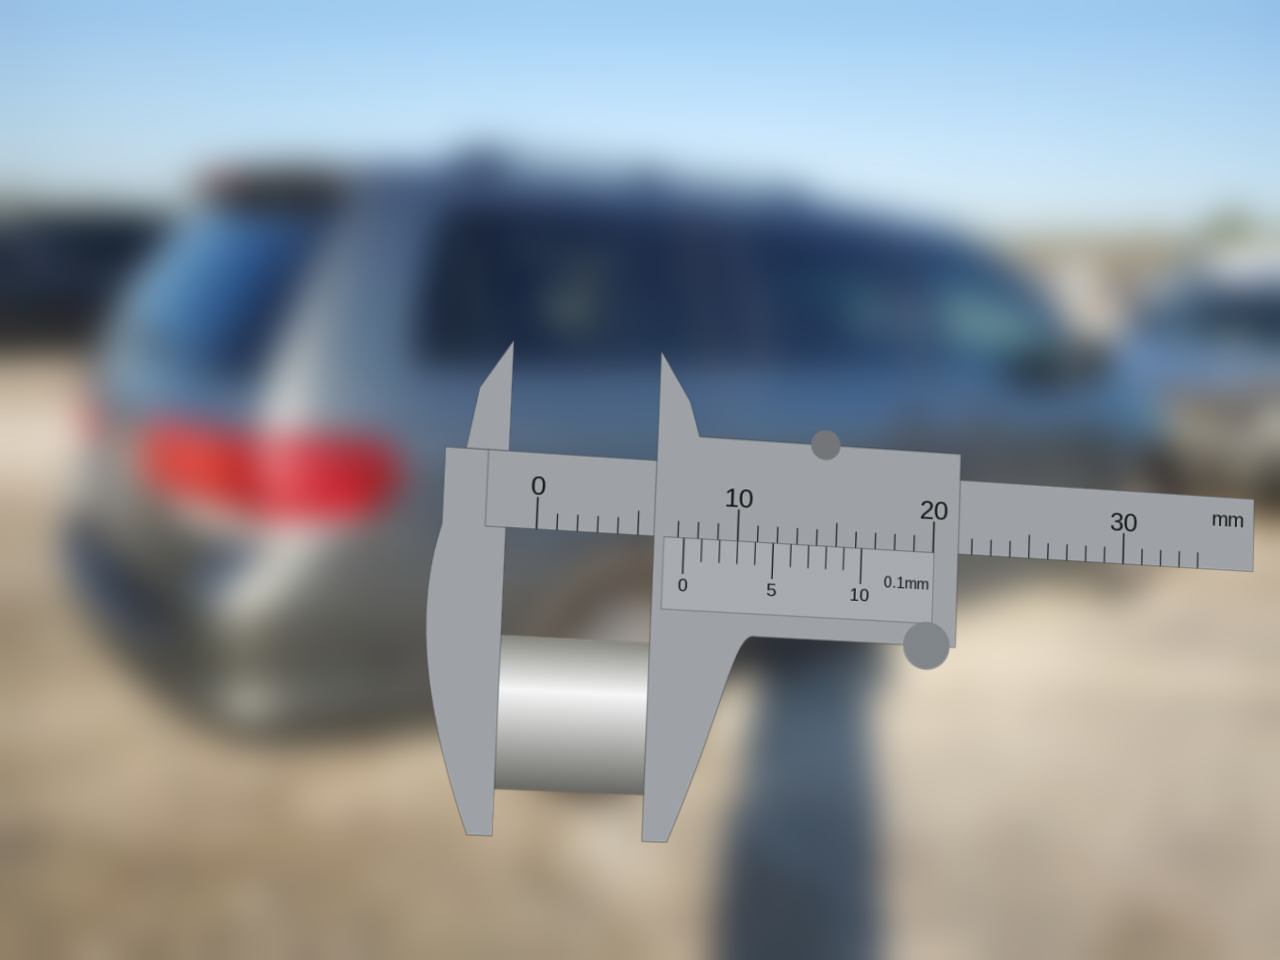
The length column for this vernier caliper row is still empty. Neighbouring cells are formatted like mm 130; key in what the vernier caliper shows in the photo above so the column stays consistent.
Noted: mm 7.3
